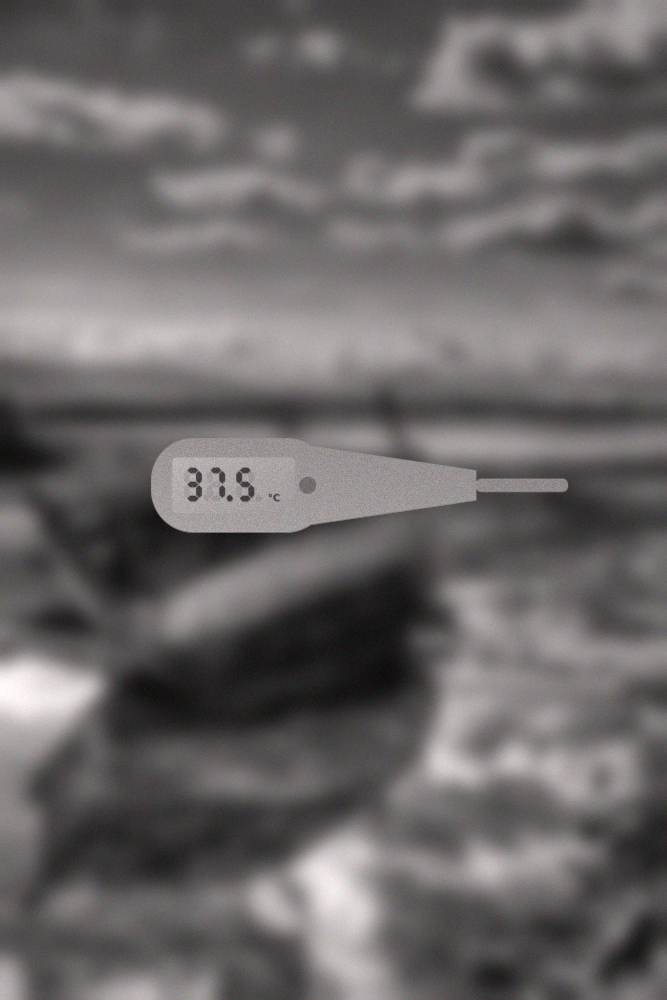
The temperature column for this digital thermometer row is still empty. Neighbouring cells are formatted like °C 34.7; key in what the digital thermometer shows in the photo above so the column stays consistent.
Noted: °C 37.5
